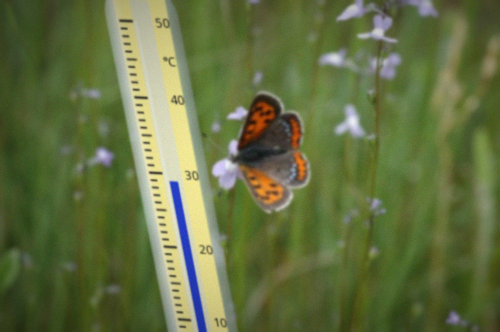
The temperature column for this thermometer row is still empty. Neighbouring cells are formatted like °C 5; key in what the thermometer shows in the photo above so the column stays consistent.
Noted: °C 29
